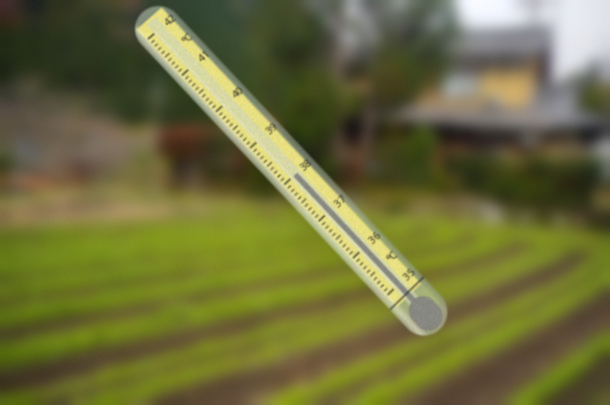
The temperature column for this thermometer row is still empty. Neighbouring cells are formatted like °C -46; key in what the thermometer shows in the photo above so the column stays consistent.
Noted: °C 38
